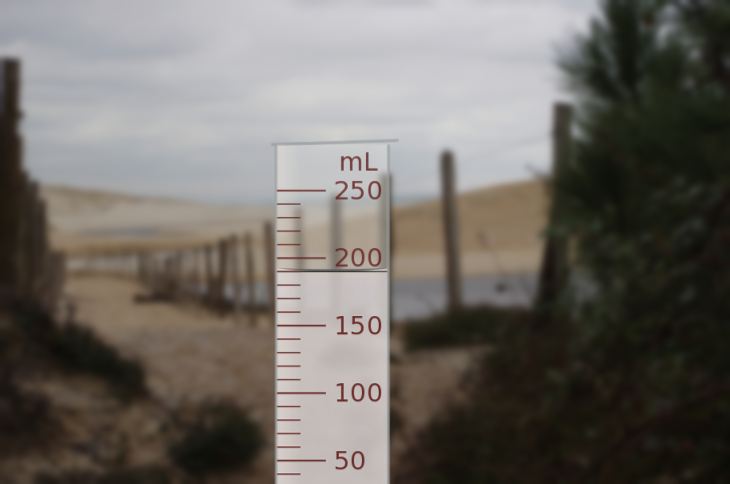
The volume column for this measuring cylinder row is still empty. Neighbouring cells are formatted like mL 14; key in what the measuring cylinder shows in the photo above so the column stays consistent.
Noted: mL 190
